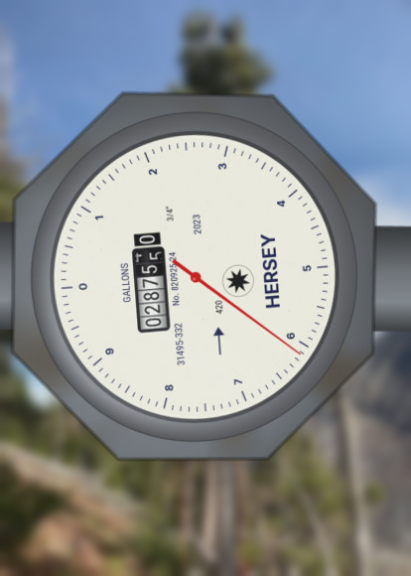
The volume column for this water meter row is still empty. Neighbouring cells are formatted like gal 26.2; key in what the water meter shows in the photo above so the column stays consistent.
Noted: gal 287546.1
